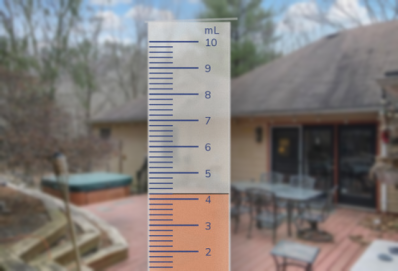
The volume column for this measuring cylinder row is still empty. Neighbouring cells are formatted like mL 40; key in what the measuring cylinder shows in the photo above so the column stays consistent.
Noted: mL 4.2
